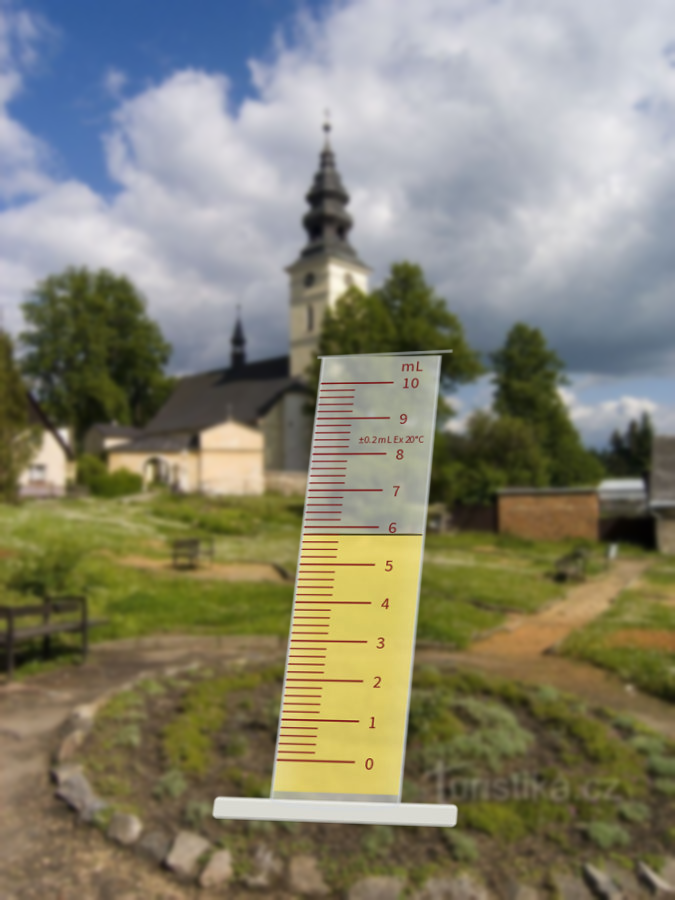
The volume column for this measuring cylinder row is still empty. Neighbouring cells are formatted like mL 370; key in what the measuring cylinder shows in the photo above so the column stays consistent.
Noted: mL 5.8
